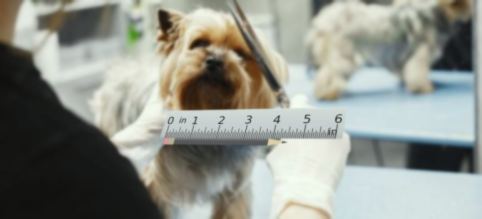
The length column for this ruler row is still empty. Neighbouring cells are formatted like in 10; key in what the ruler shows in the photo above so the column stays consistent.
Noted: in 4.5
